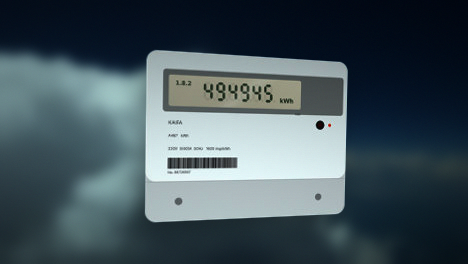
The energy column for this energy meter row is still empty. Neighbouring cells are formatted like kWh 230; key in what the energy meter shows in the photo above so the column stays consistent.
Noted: kWh 494945
